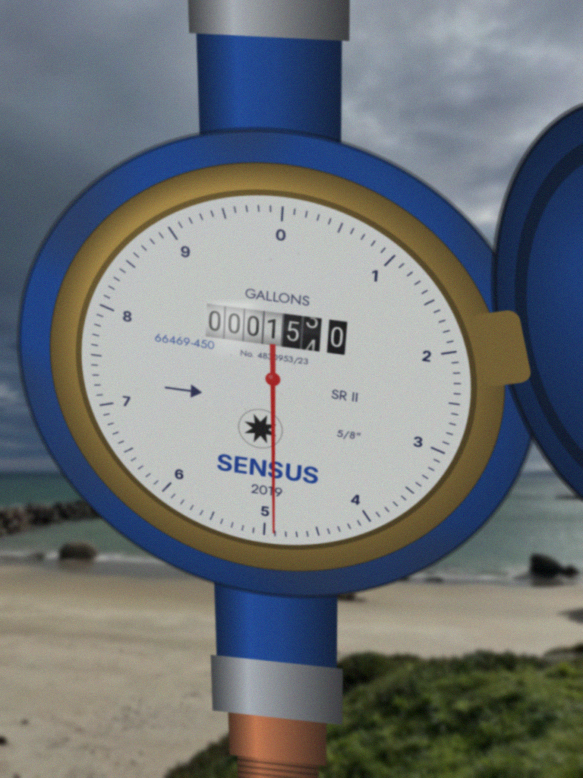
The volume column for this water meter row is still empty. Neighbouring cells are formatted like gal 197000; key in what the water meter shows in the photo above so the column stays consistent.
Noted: gal 1534.9
